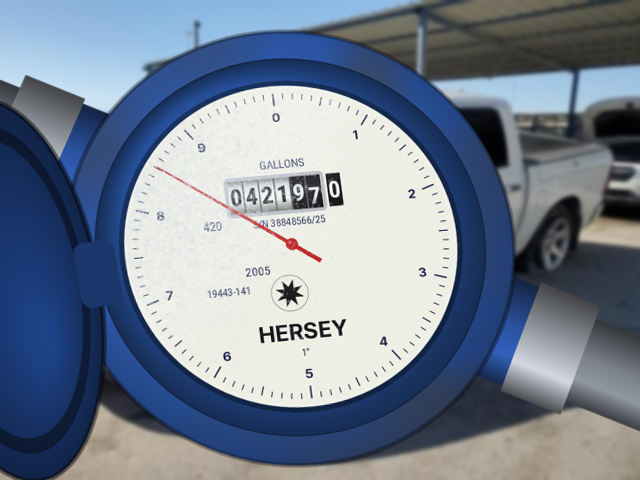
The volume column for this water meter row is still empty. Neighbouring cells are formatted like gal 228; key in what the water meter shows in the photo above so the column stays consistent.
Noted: gal 421968.5
